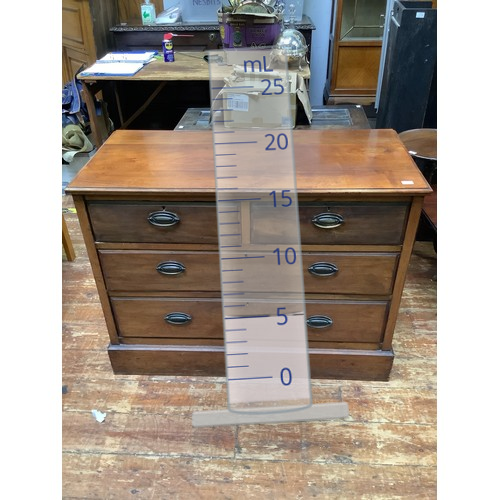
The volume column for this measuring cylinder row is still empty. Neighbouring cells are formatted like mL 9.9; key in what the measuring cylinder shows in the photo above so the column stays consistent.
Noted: mL 5
